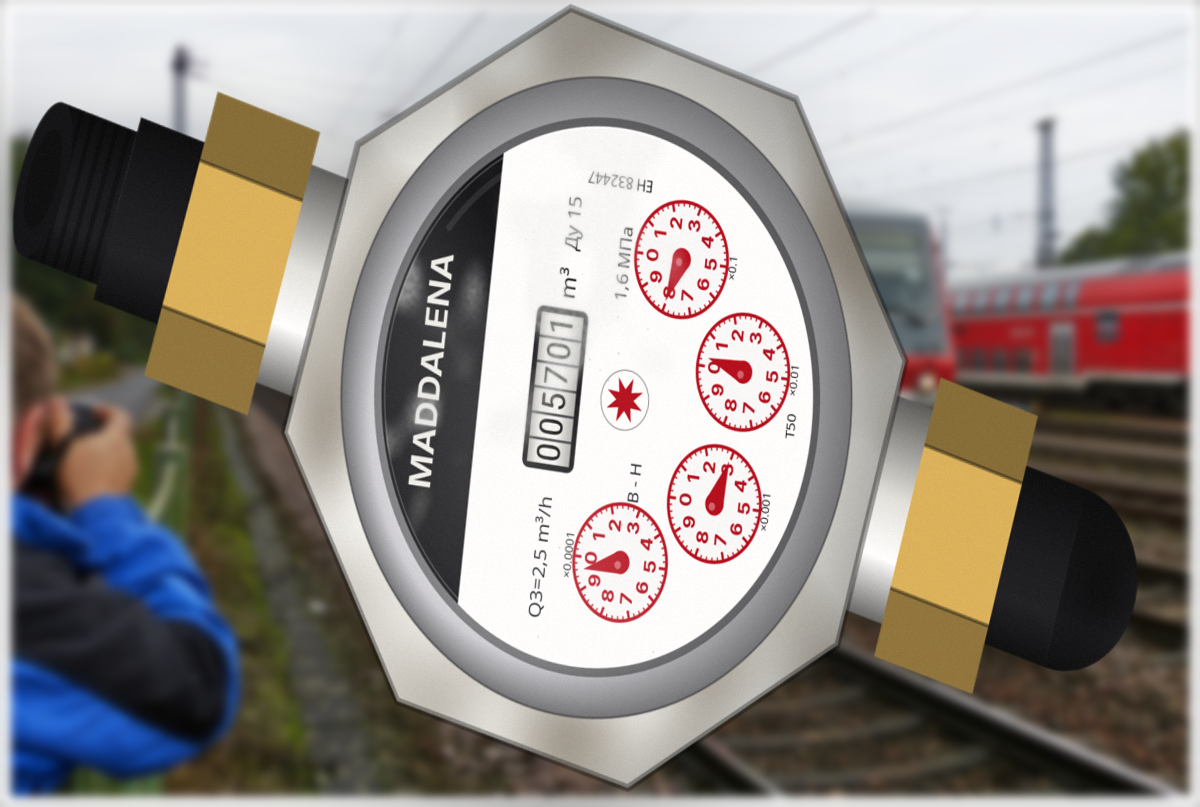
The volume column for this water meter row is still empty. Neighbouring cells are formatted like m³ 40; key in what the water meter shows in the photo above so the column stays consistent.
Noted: m³ 5701.8029
